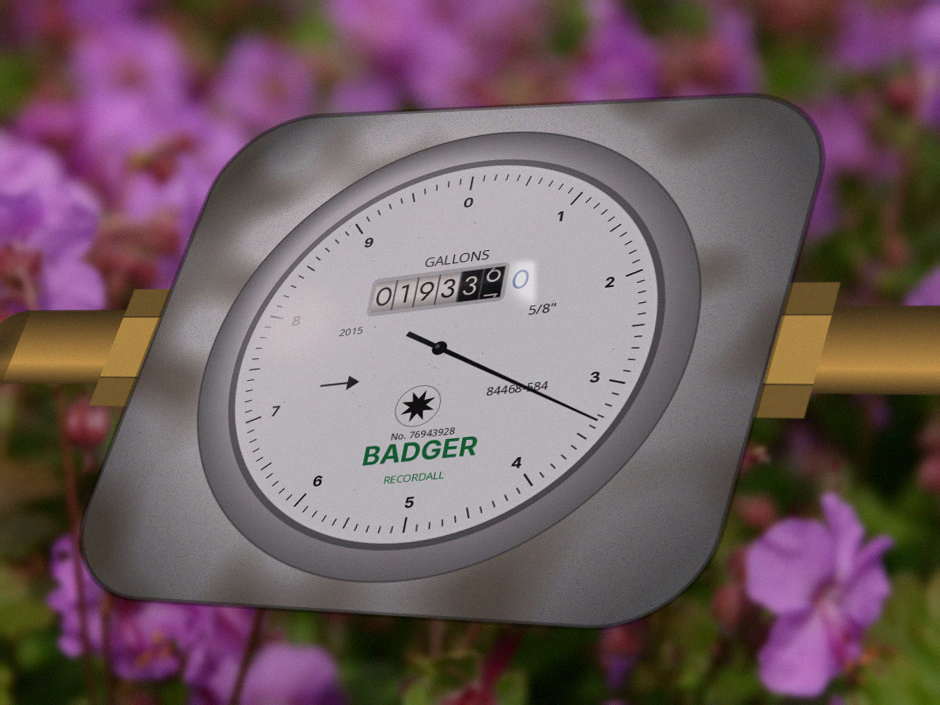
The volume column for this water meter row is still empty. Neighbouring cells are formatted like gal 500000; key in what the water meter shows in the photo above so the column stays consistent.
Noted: gal 193363.3
